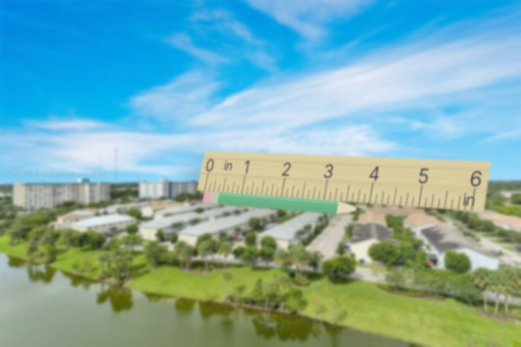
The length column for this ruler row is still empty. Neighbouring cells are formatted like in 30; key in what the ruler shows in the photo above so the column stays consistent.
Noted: in 3.875
